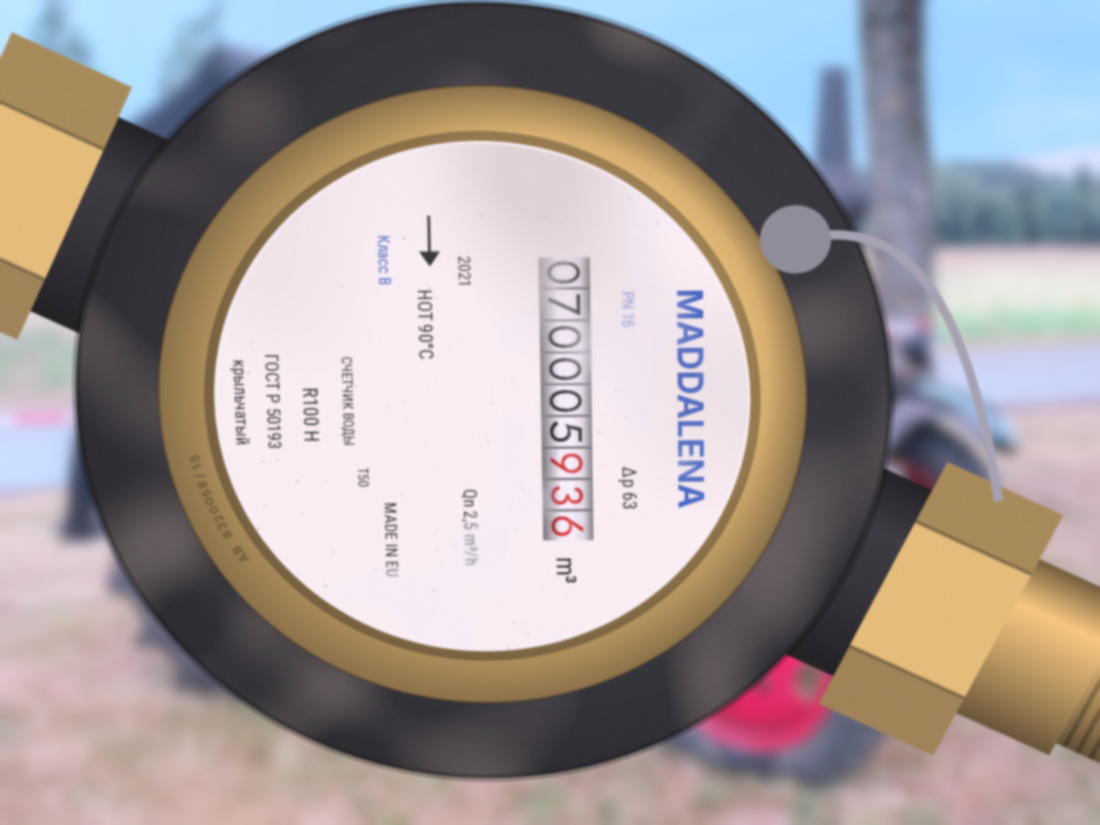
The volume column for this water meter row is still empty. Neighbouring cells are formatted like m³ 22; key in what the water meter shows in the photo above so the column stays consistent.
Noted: m³ 70005.936
